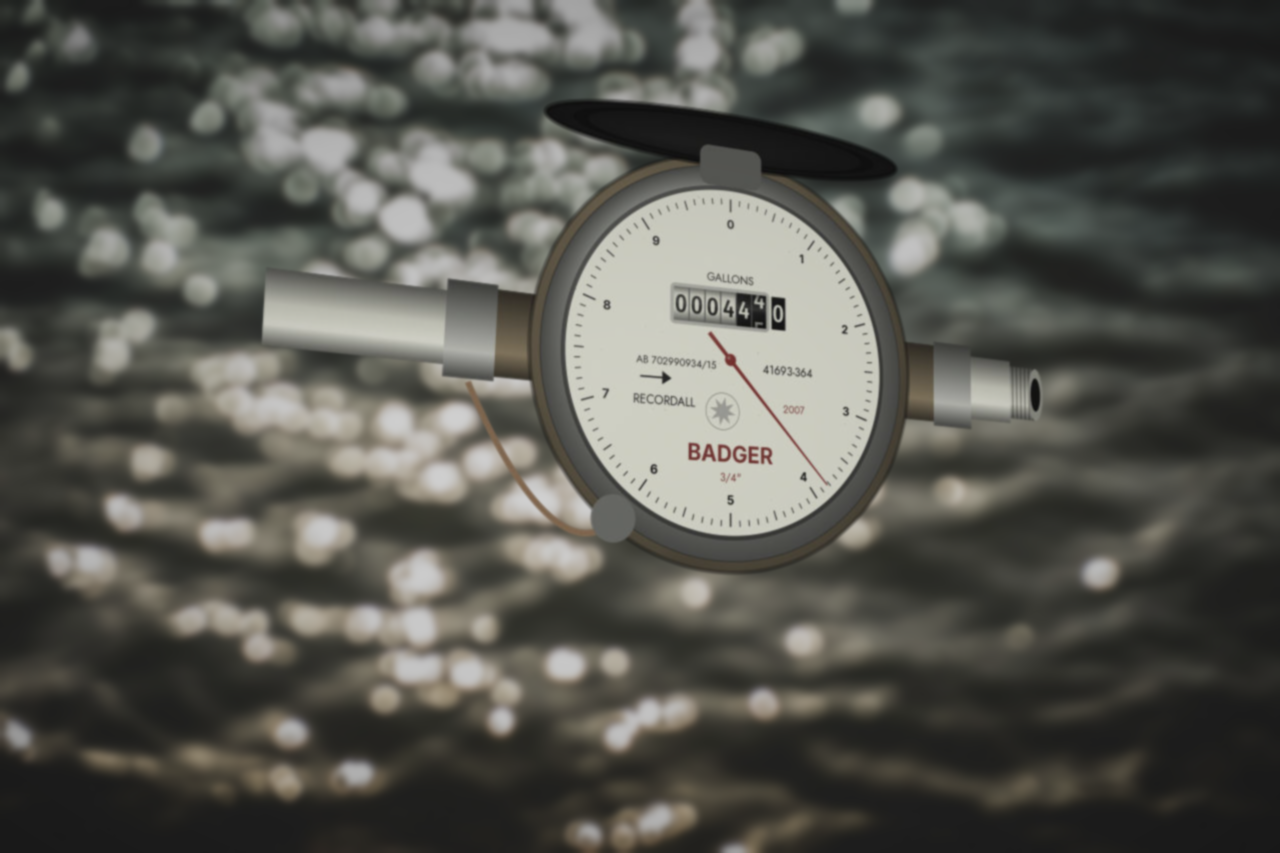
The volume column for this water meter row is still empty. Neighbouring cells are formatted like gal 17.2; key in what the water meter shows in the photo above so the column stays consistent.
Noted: gal 4443.8
